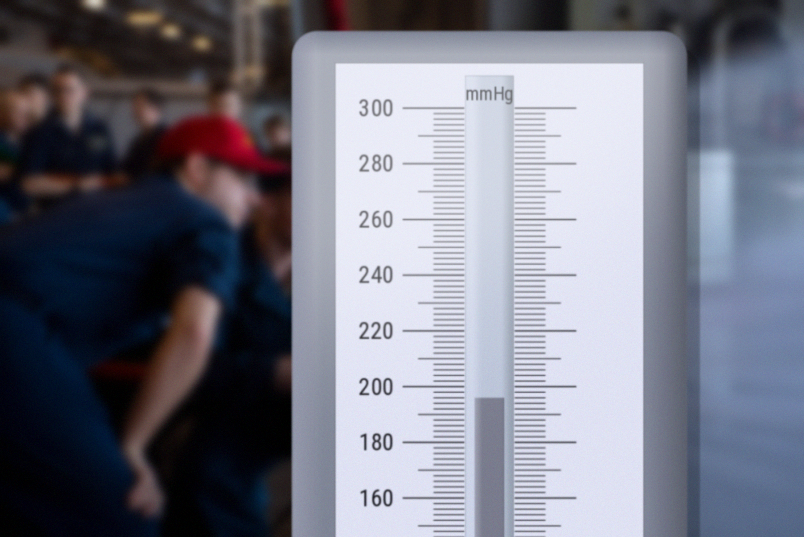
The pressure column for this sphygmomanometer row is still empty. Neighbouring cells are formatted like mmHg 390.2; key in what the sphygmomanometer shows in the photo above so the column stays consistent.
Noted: mmHg 196
